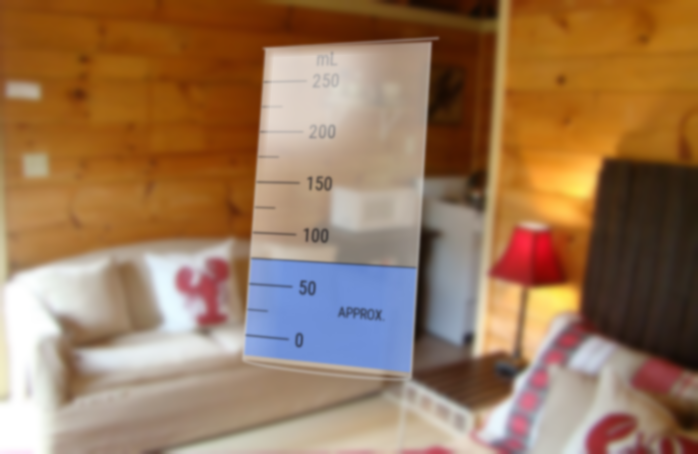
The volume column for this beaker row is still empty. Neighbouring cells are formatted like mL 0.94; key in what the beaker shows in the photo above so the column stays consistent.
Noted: mL 75
